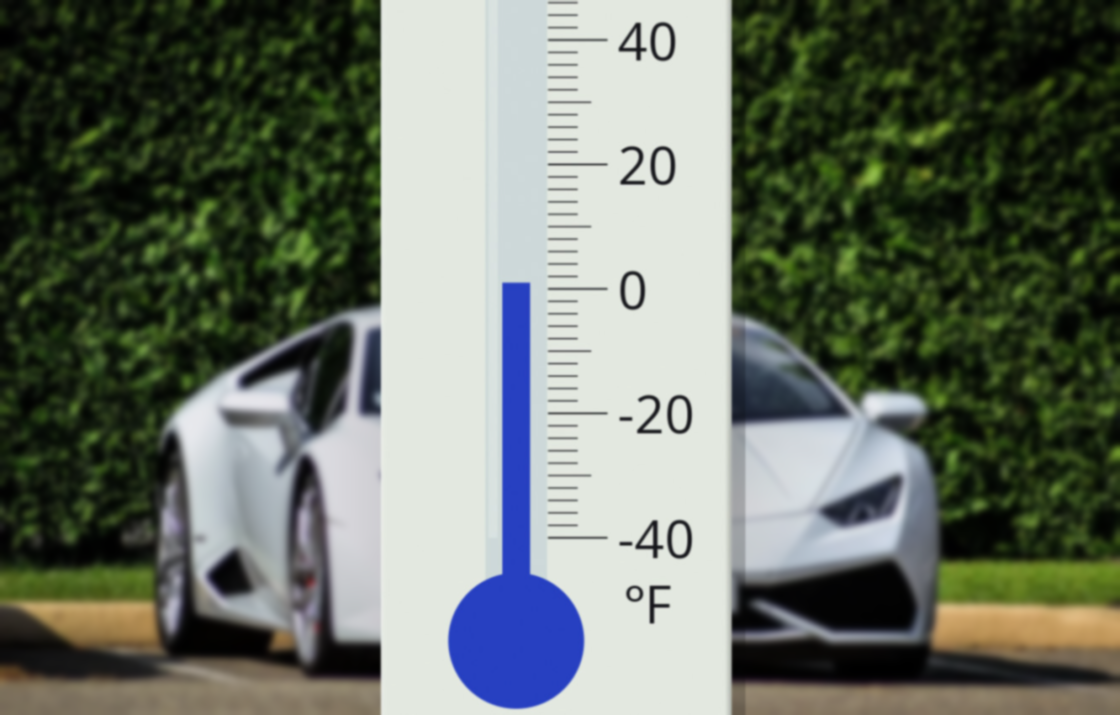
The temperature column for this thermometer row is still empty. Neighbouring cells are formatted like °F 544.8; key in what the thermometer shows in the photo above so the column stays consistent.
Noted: °F 1
